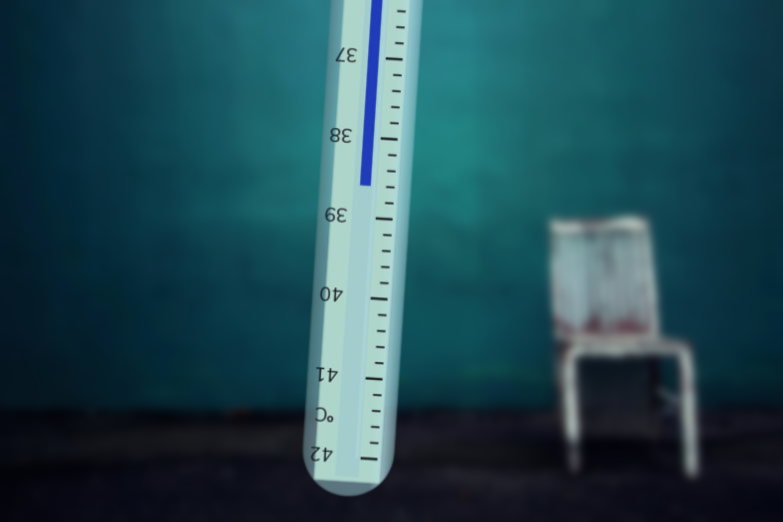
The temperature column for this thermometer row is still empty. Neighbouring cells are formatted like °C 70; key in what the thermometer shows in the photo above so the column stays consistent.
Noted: °C 38.6
